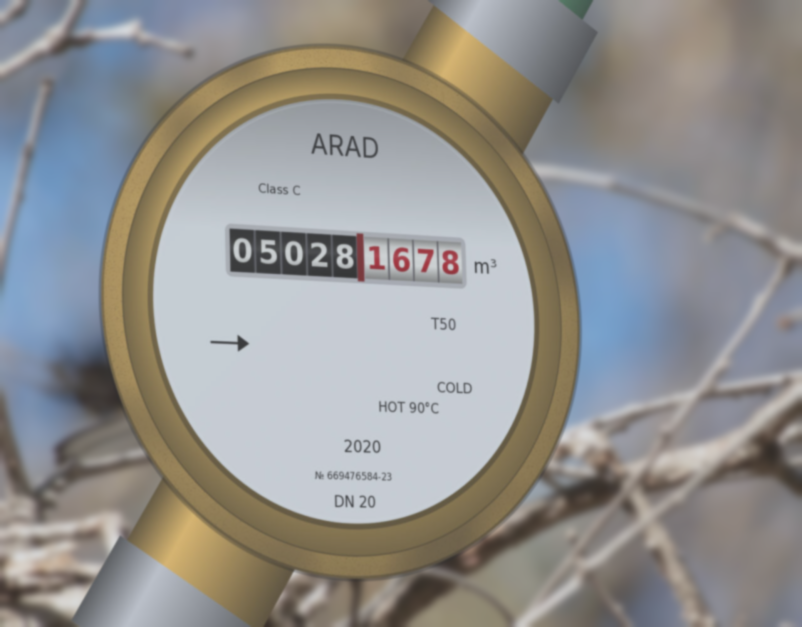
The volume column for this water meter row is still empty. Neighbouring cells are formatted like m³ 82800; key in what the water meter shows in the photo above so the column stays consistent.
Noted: m³ 5028.1678
